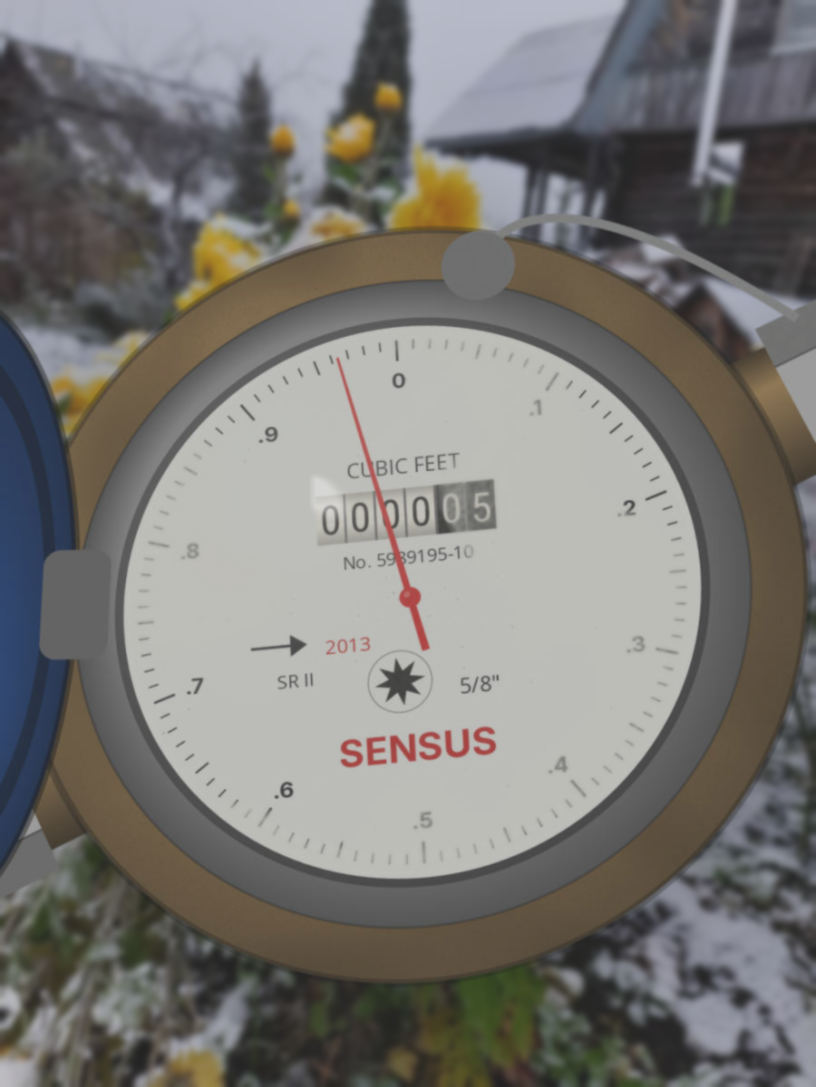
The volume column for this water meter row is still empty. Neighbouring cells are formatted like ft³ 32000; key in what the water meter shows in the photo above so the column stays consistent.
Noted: ft³ 4.96
